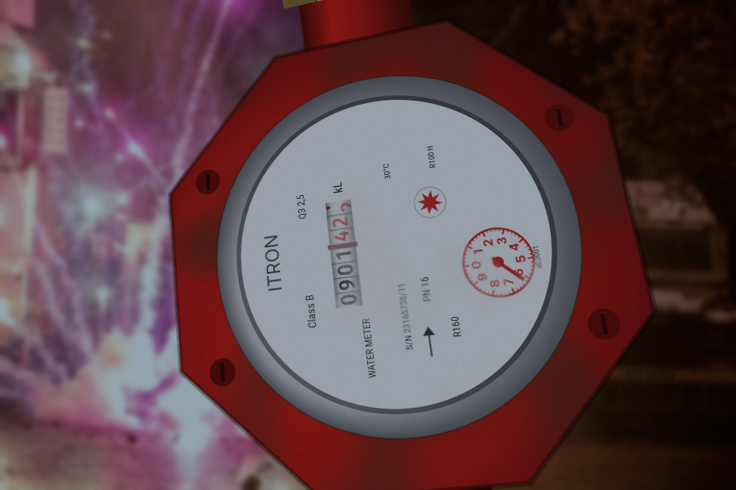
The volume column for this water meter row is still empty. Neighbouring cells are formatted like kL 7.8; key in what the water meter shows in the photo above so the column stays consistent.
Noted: kL 901.4216
